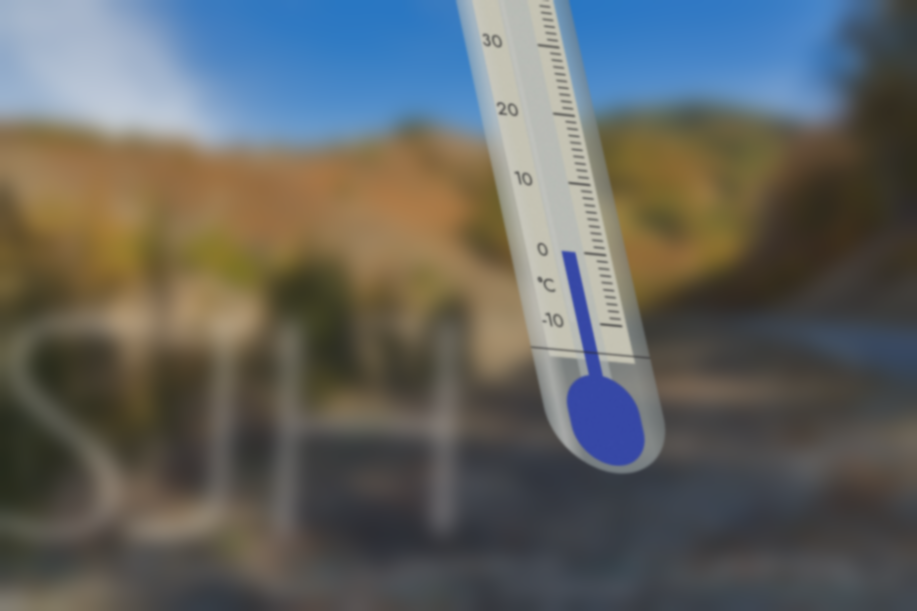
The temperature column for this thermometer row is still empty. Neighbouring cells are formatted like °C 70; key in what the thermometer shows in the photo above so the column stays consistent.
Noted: °C 0
